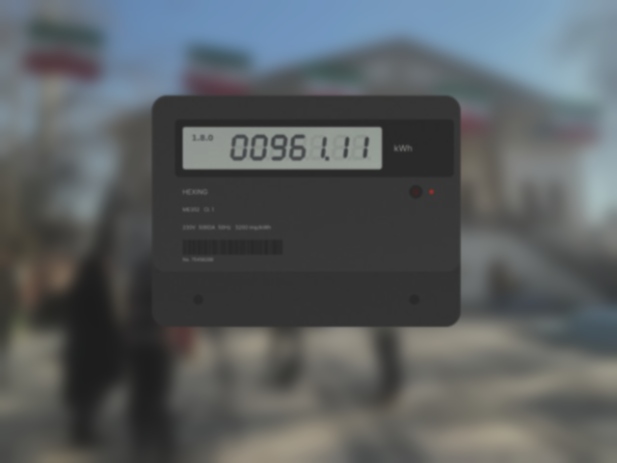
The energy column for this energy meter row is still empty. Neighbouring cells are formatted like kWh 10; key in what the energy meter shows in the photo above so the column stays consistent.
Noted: kWh 961.11
